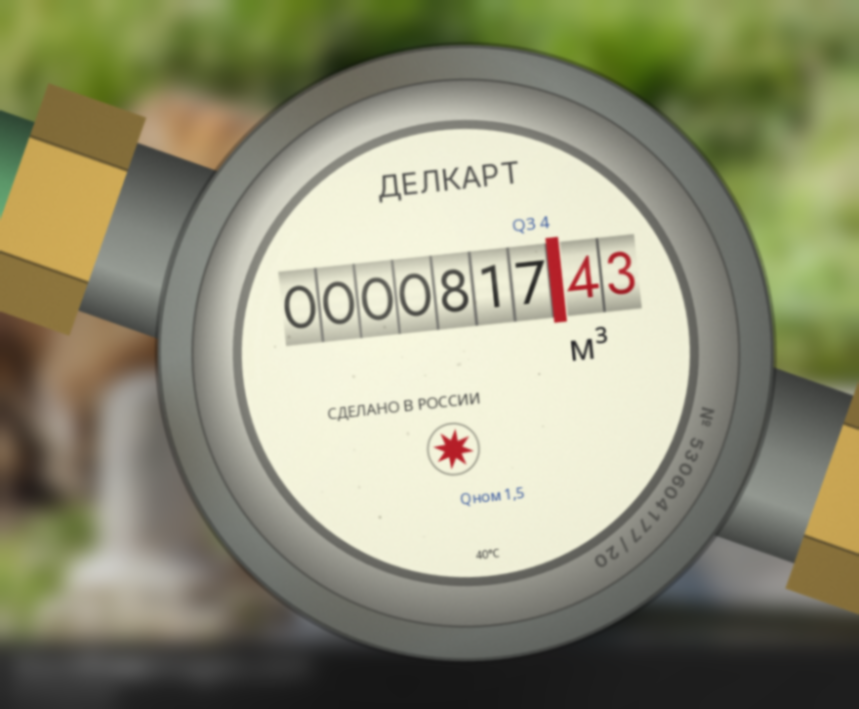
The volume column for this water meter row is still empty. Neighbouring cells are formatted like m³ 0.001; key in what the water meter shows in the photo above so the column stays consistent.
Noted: m³ 817.43
